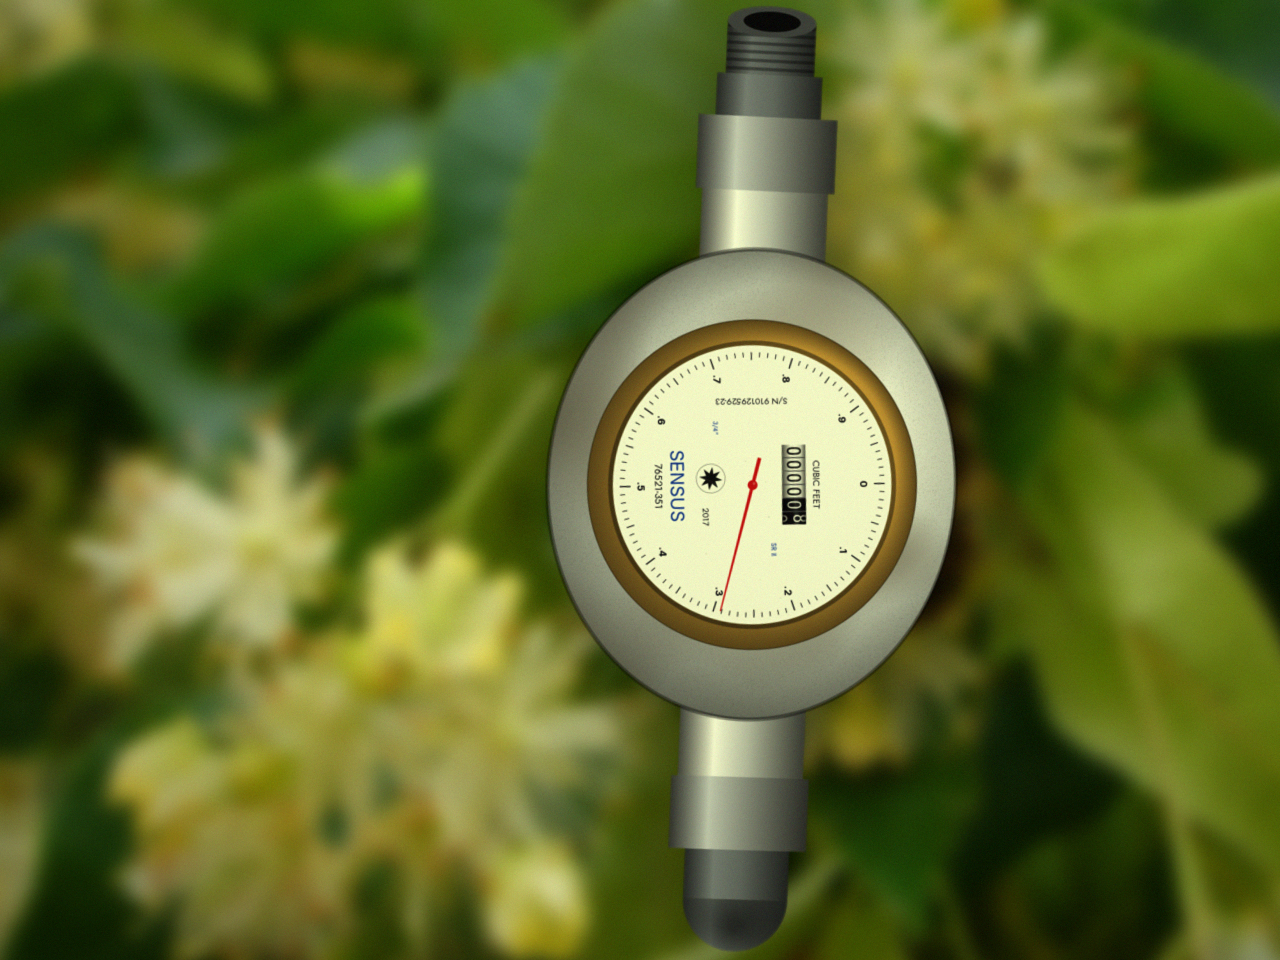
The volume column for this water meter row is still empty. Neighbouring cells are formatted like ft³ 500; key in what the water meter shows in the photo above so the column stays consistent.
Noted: ft³ 8.29
